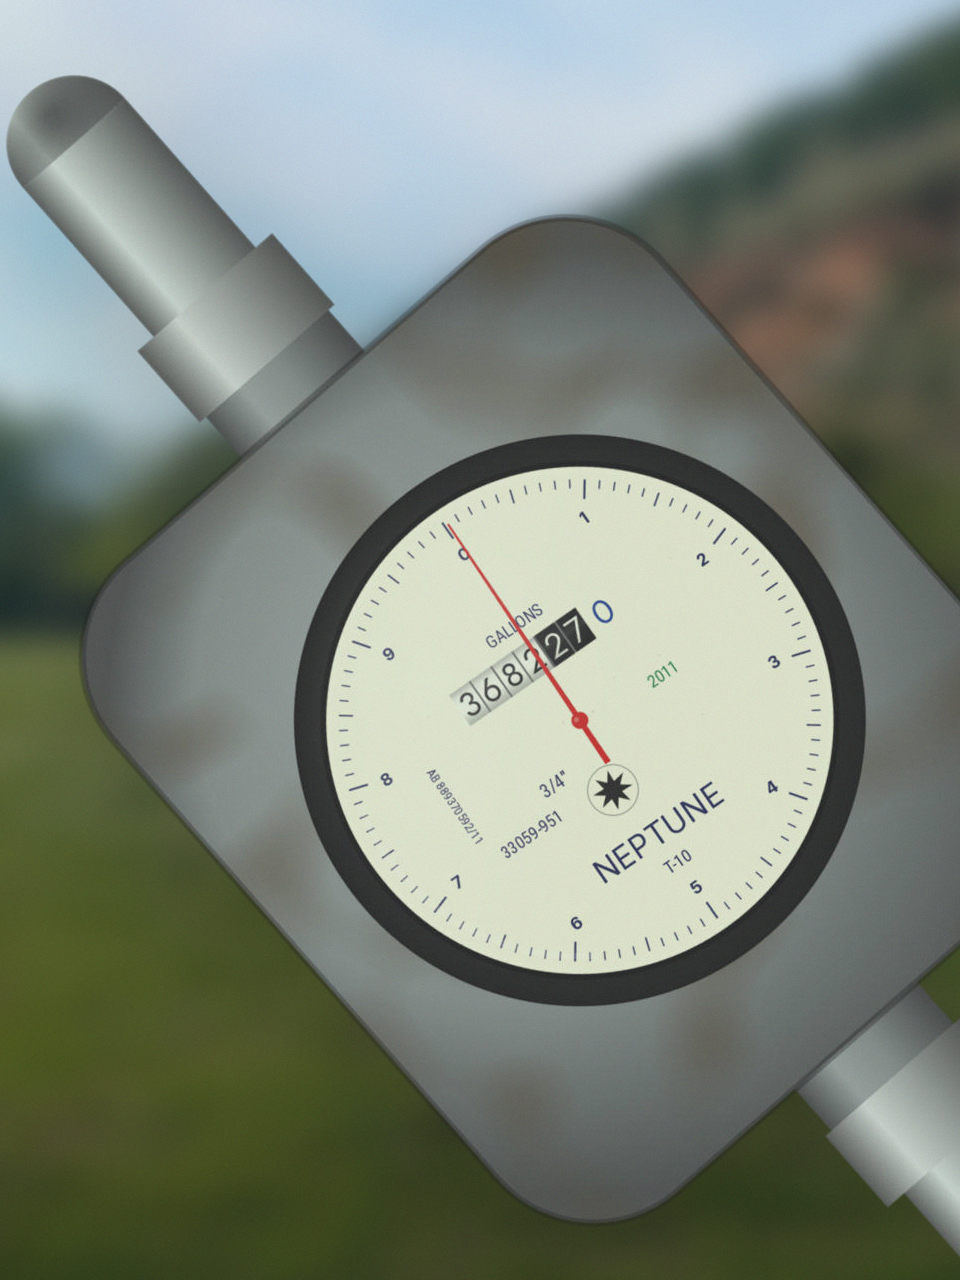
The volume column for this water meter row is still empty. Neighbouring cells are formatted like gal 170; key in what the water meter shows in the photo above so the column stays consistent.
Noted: gal 3682270.0
